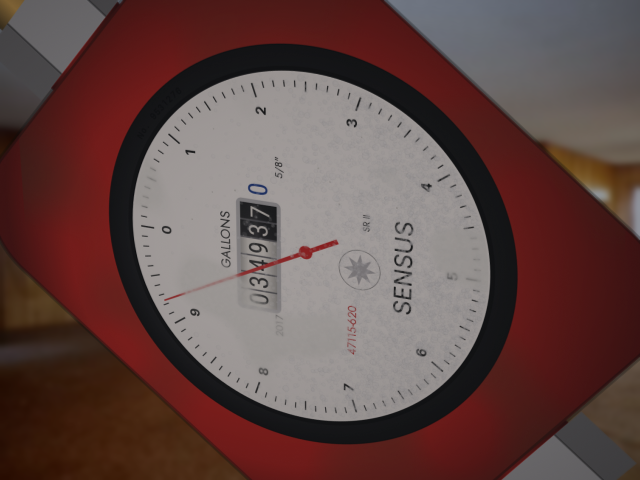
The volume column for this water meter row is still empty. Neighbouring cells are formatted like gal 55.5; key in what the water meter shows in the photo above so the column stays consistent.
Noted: gal 349369.2
